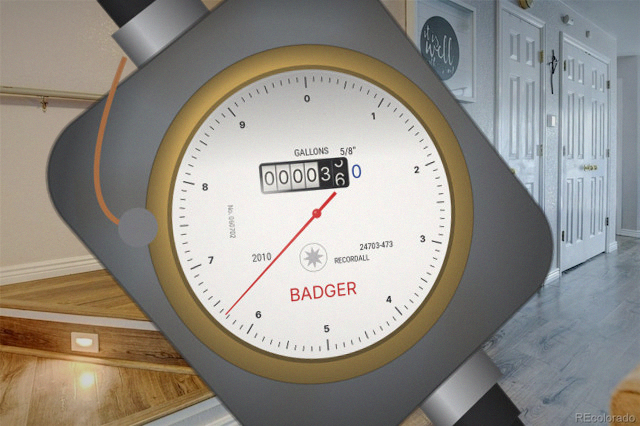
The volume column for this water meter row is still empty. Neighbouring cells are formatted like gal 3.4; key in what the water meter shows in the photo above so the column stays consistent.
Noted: gal 356.3
